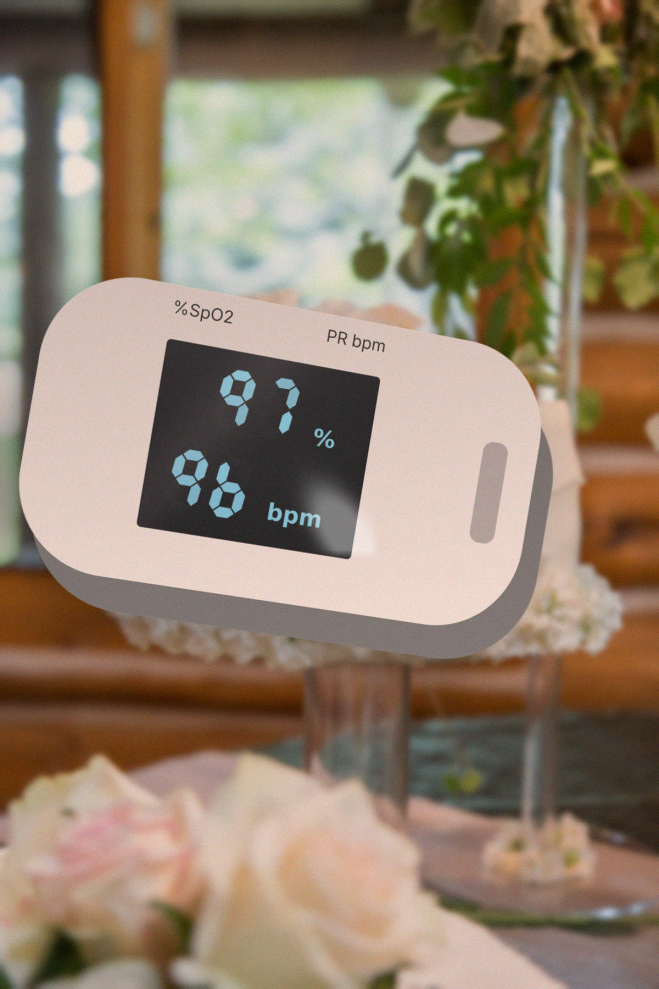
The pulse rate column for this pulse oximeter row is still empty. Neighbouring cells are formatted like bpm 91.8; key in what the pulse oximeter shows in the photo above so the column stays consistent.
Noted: bpm 96
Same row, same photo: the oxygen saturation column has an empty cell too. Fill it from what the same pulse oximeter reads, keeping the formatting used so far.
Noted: % 97
